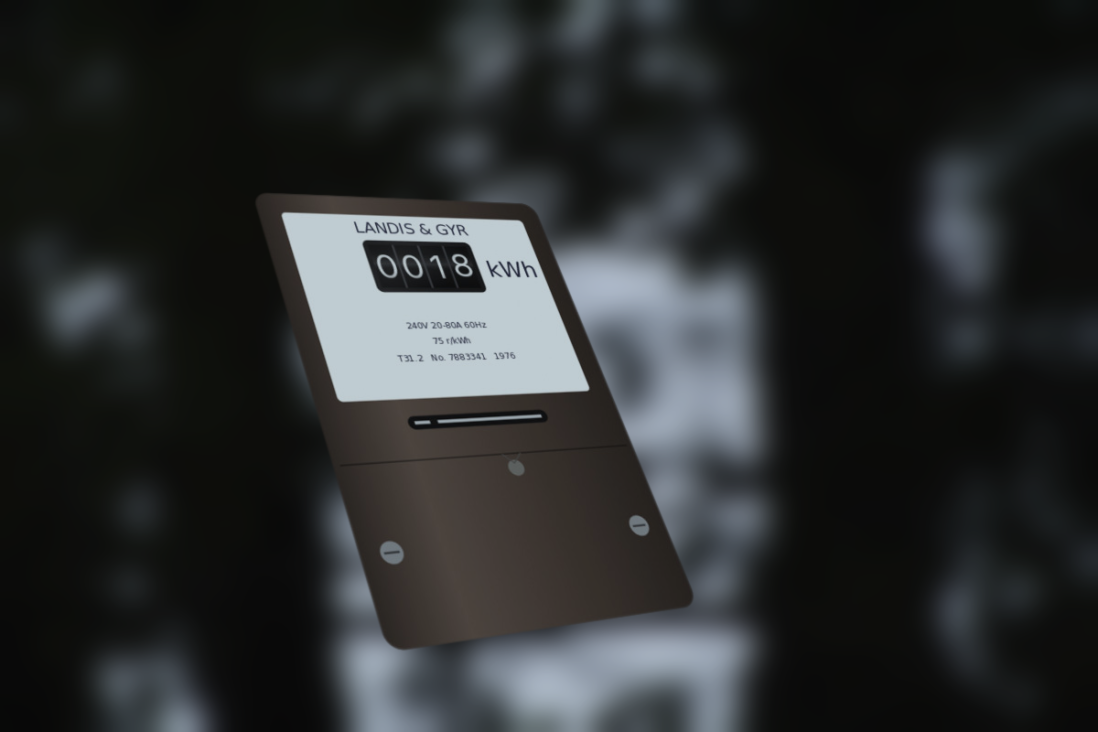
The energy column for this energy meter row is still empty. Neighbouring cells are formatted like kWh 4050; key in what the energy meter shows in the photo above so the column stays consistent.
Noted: kWh 18
